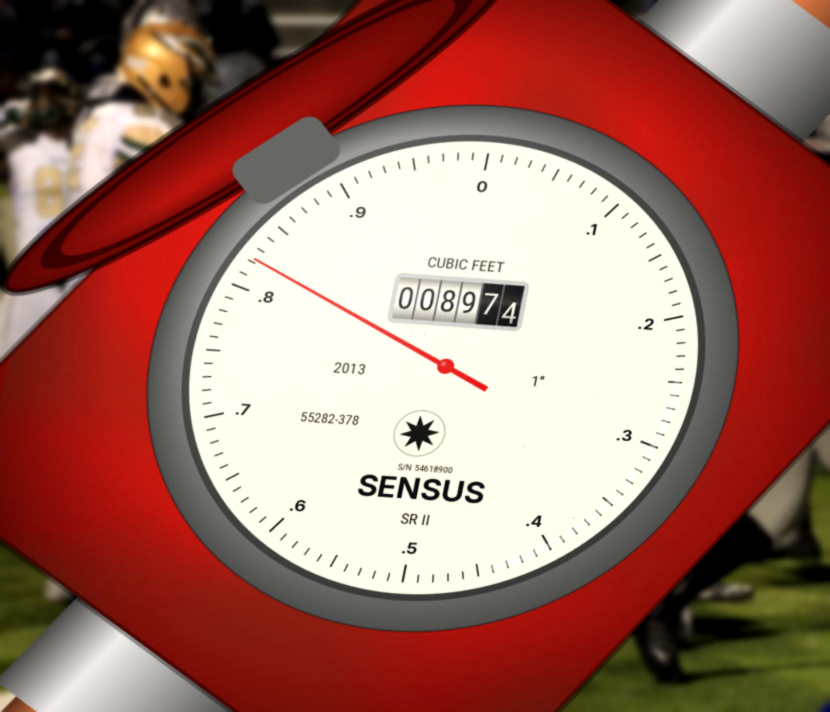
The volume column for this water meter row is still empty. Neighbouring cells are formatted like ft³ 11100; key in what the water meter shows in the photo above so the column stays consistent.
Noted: ft³ 8973.82
